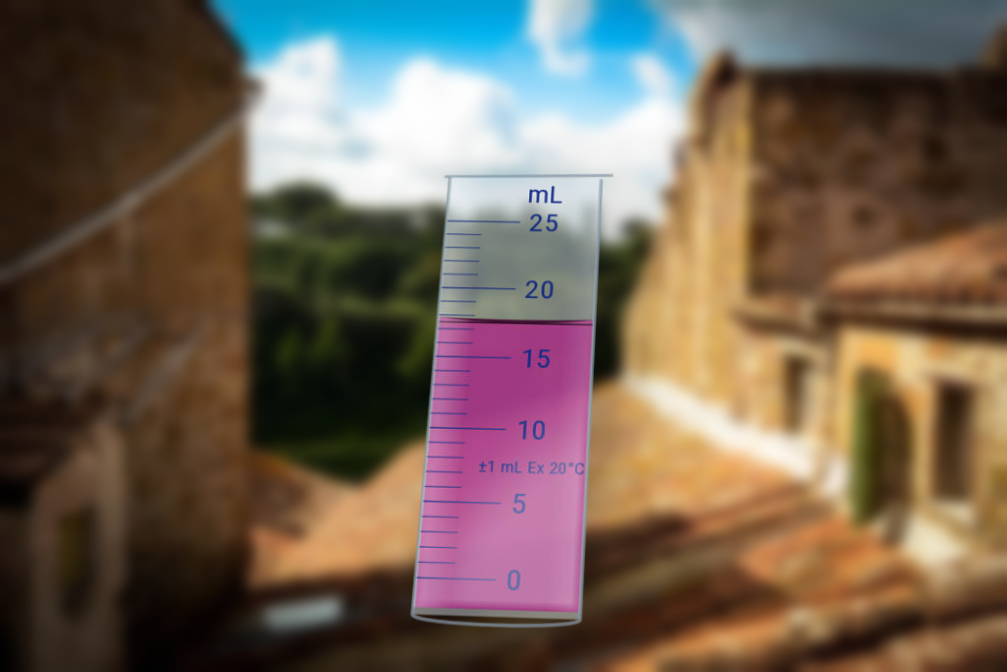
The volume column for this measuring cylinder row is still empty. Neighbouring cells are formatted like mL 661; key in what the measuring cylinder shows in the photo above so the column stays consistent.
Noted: mL 17.5
